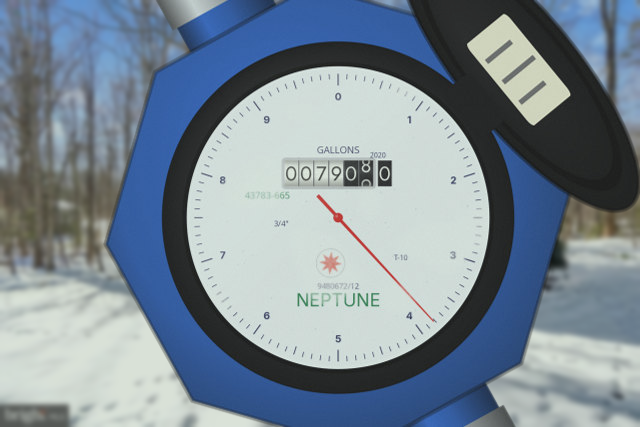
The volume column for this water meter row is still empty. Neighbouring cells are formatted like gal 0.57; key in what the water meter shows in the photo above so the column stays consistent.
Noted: gal 79083.8
